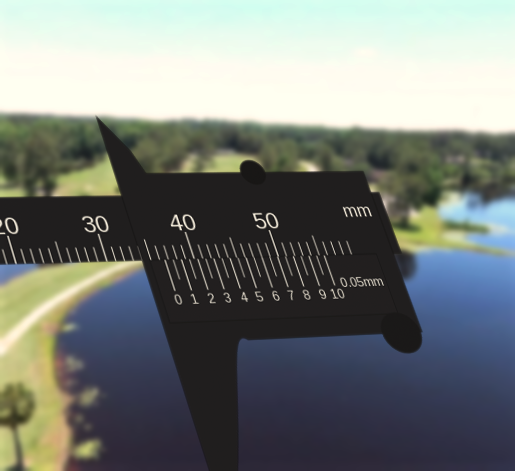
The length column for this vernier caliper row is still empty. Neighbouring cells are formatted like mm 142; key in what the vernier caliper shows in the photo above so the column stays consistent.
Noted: mm 36.6
